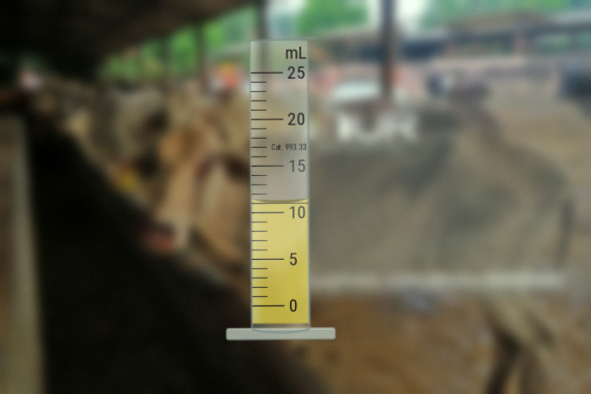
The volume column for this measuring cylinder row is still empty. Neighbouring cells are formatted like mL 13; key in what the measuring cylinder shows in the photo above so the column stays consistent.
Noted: mL 11
